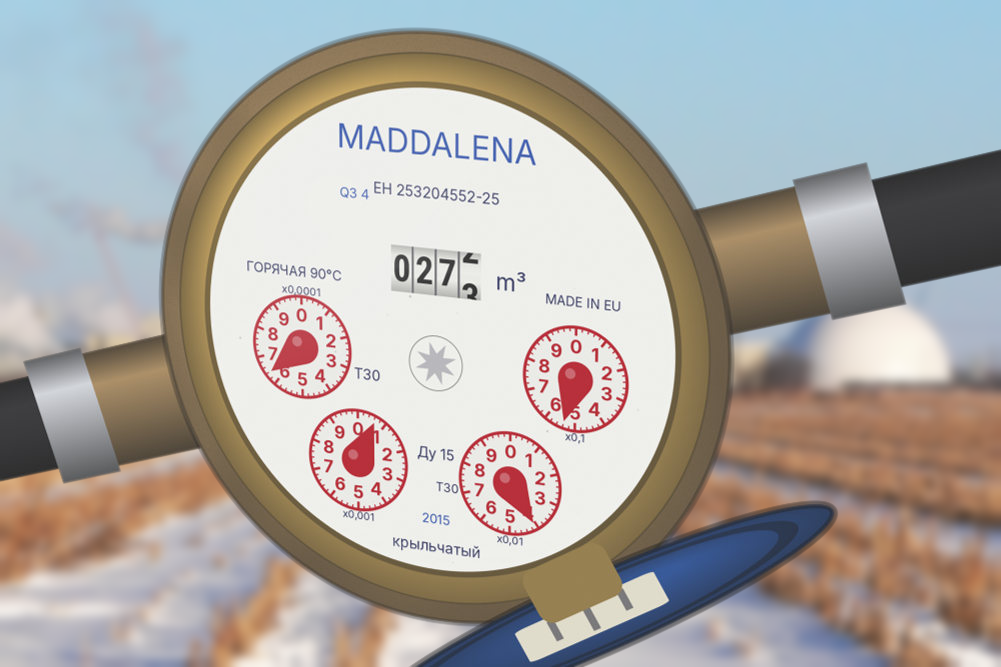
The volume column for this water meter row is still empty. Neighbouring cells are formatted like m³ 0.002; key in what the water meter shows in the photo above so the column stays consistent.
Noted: m³ 272.5406
